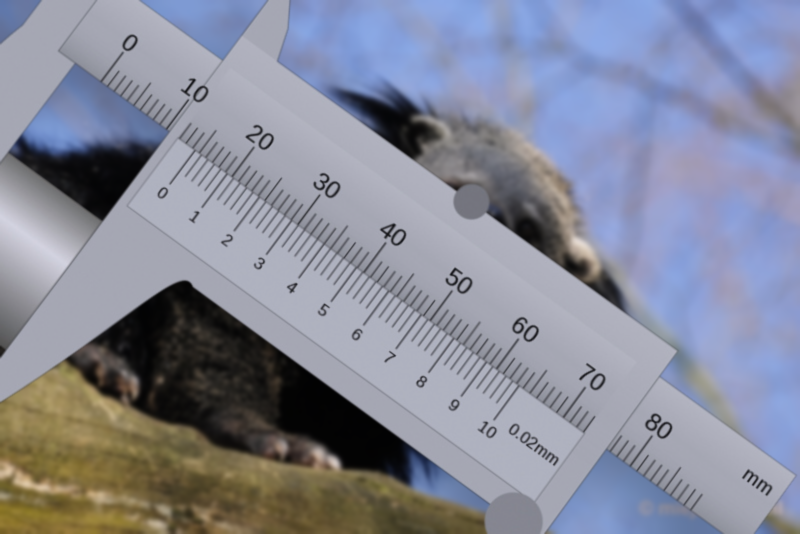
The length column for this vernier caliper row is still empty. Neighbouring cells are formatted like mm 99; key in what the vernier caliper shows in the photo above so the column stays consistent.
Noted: mm 14.4
